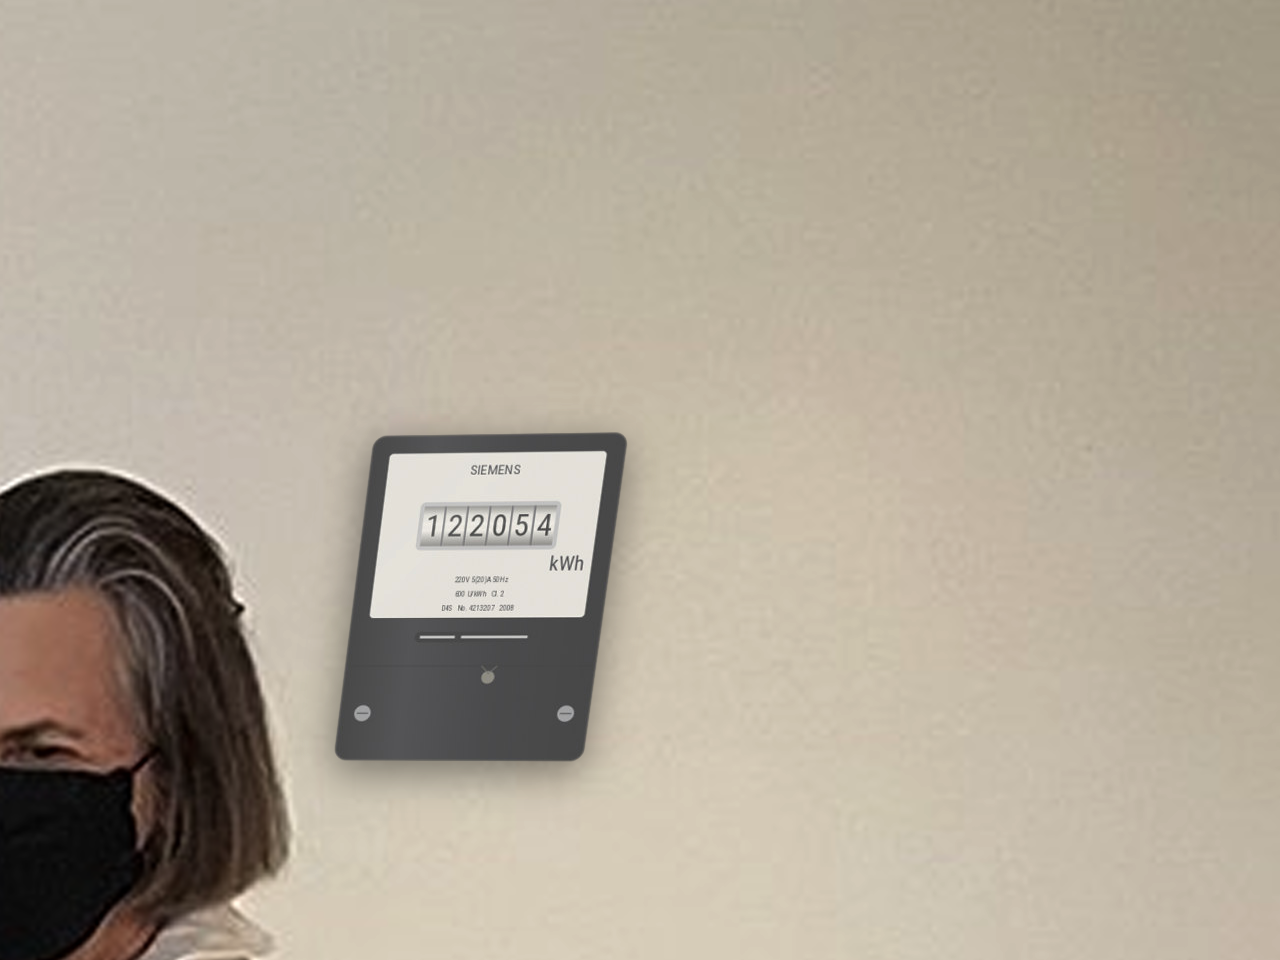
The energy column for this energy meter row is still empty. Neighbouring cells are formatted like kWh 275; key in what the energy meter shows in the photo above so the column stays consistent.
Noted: kWh 122054
